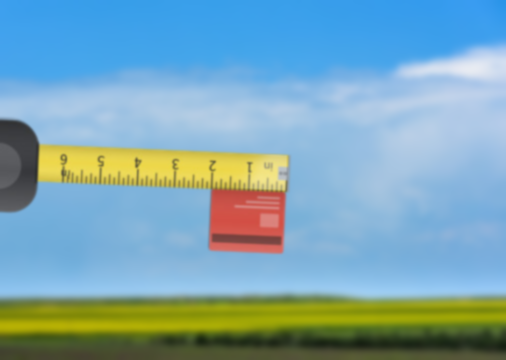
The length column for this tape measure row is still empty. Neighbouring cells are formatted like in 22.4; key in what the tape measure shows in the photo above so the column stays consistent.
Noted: in 2
